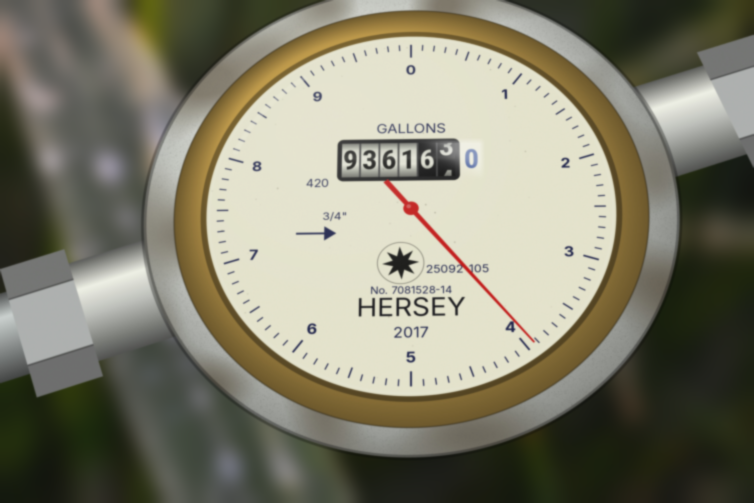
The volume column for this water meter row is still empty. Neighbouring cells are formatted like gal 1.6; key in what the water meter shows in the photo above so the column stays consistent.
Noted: gal 9361633.9
